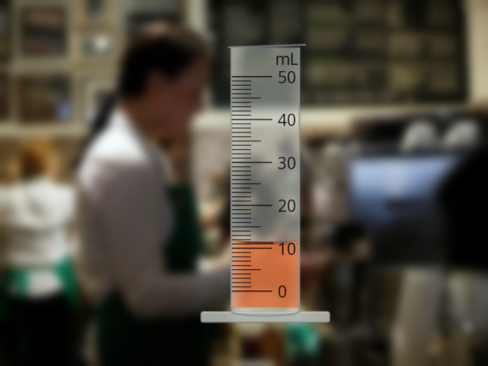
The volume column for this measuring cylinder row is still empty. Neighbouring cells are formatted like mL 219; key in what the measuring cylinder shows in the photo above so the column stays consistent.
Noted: mL 11
